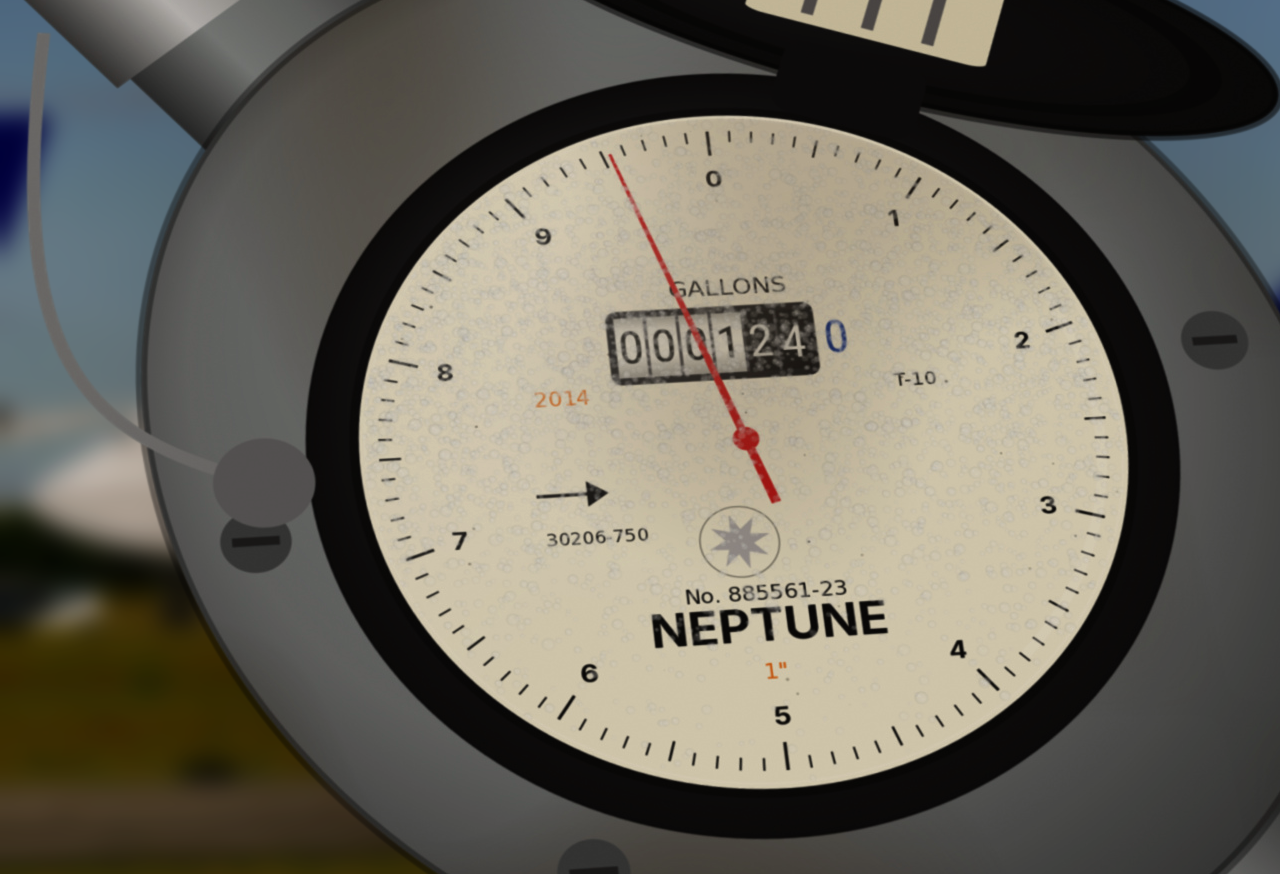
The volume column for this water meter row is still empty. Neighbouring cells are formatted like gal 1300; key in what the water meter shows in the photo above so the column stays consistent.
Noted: gal 1239.5
